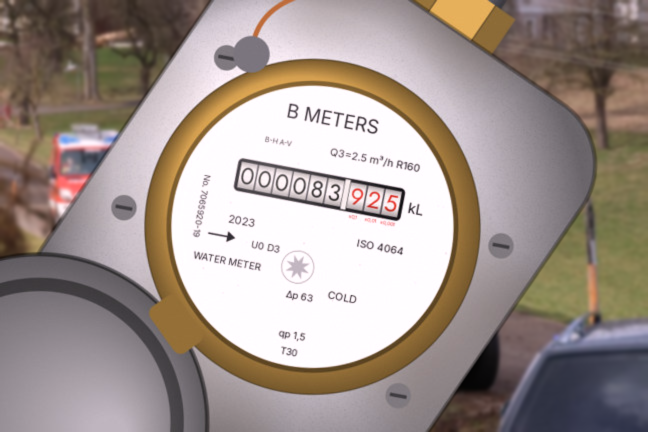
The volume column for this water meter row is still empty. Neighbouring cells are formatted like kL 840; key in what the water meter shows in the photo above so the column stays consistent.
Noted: kL 83.925
